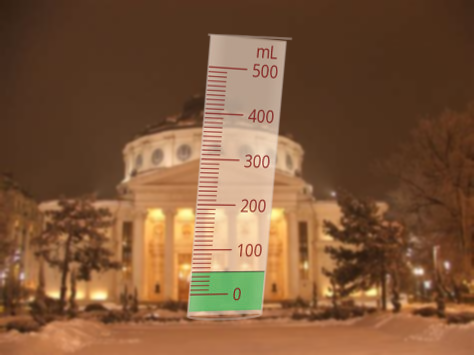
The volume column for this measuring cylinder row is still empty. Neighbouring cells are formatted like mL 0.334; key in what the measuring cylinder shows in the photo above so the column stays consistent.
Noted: mL 50
